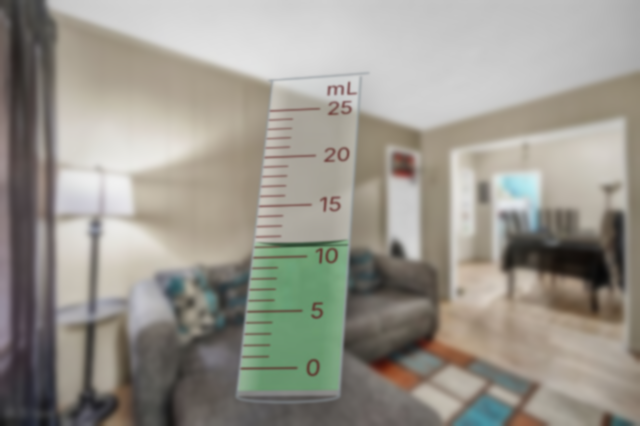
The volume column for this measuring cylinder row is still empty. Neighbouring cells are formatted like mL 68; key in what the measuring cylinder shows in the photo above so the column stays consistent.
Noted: mL 11
